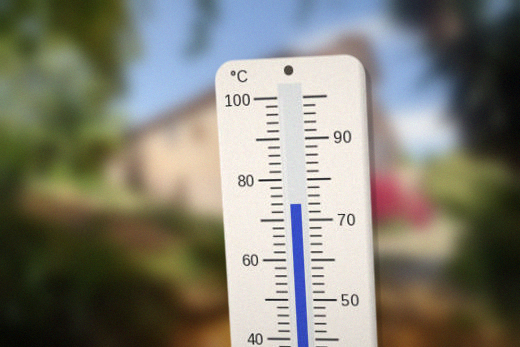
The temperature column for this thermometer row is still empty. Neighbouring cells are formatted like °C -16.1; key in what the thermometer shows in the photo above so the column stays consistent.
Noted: °C 74
